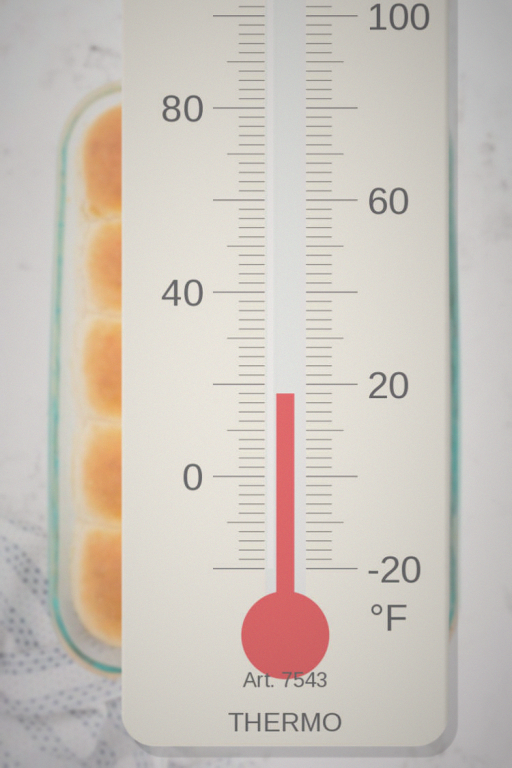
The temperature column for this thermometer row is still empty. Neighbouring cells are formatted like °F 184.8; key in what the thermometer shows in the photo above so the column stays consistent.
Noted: °F 18
